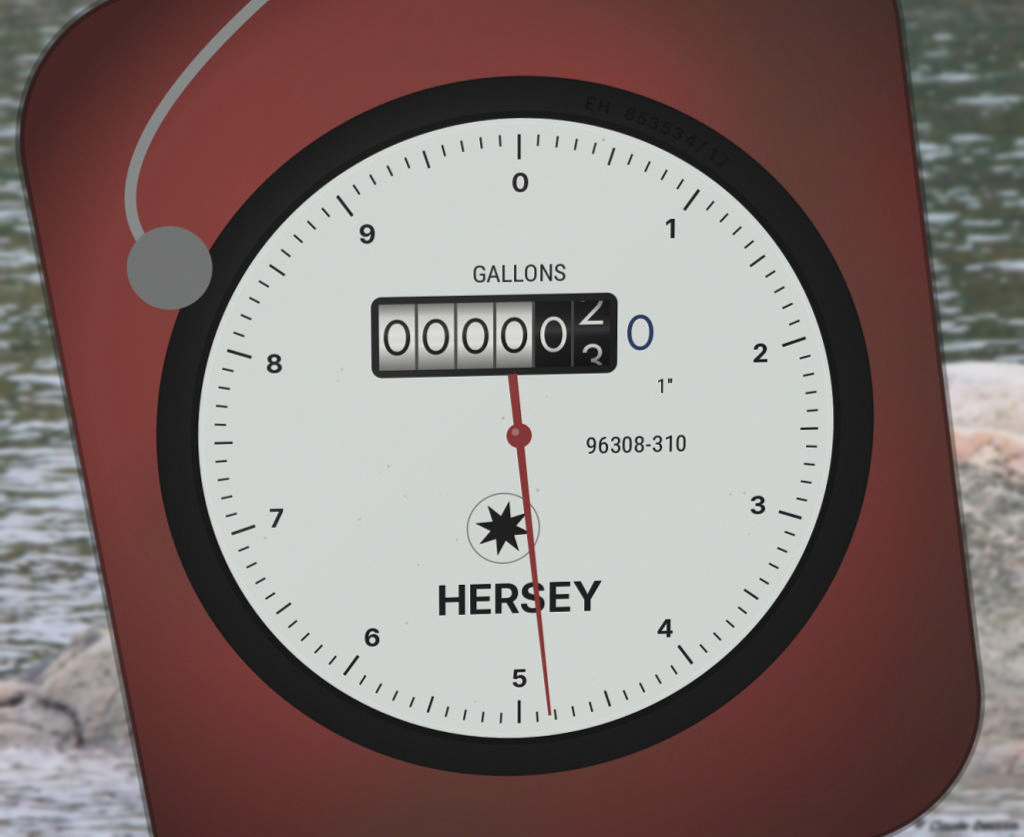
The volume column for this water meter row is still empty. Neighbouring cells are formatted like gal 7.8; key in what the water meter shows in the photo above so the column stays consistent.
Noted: gal 24.8
